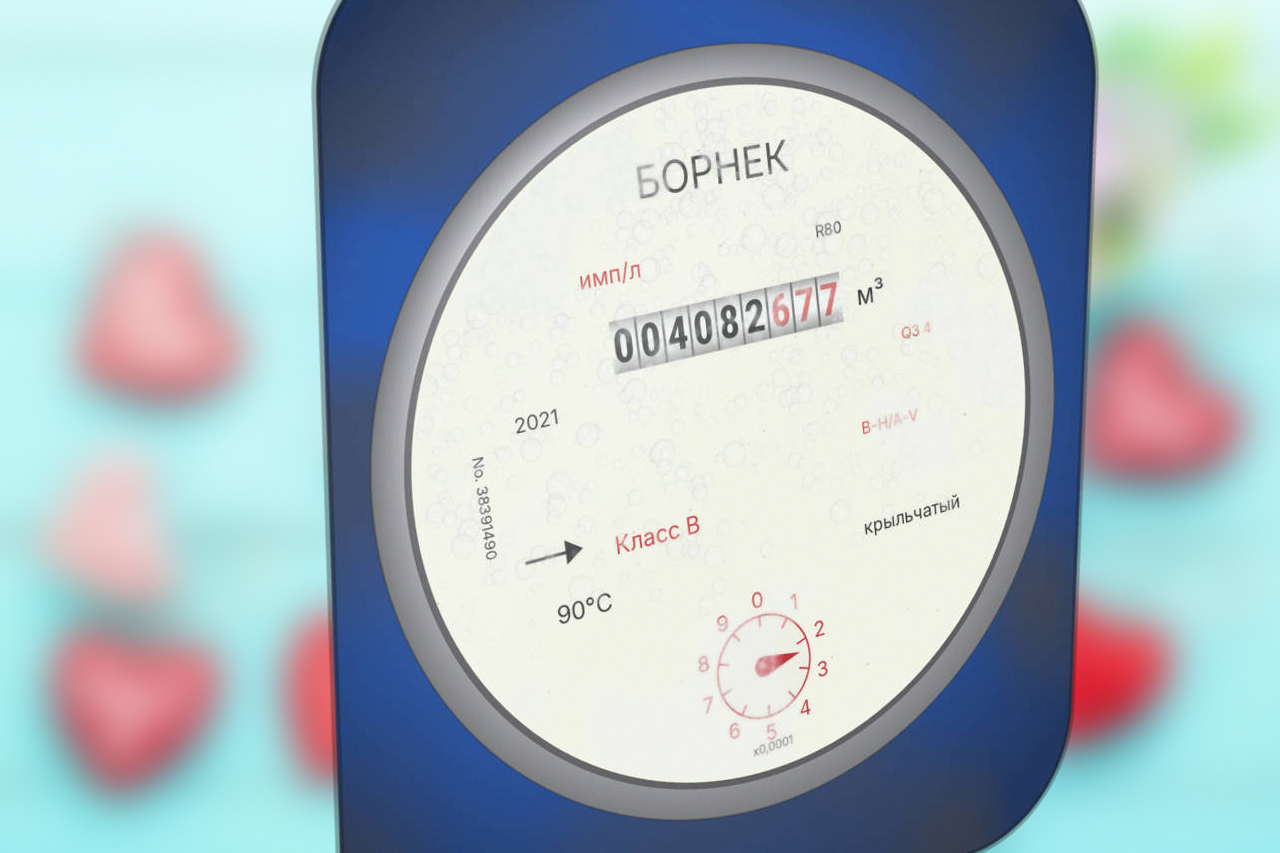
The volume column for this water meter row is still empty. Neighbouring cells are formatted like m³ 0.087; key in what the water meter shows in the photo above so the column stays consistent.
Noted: m³ 4082.6772
